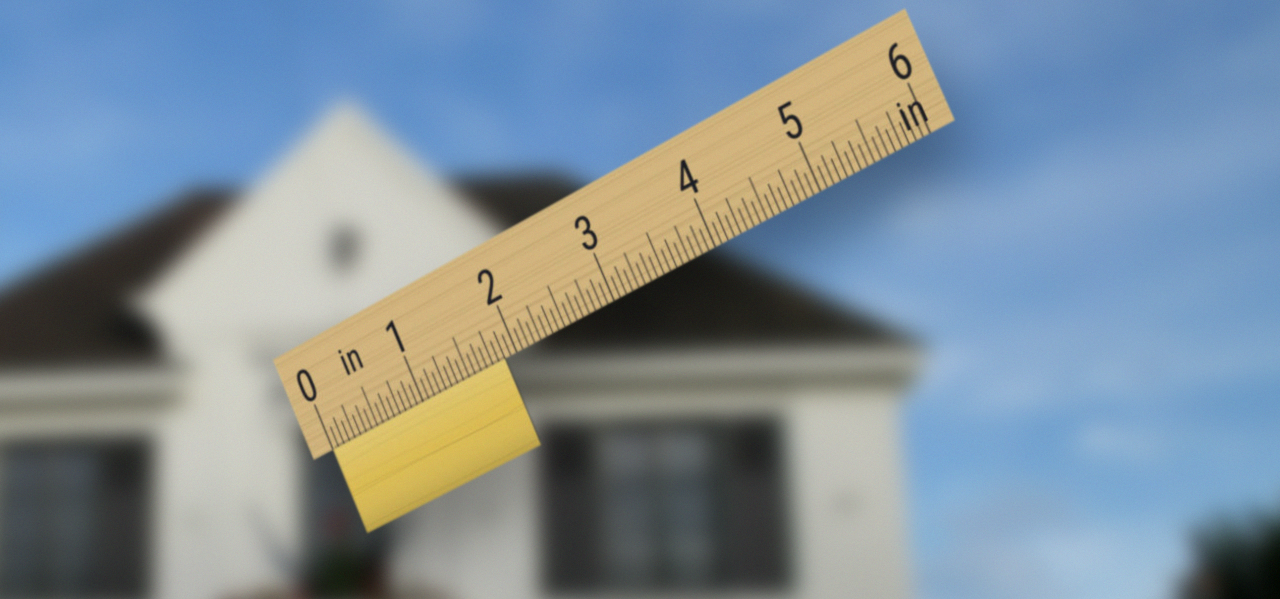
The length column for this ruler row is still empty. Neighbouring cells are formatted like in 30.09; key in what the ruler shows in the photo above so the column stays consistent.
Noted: in 1.875
